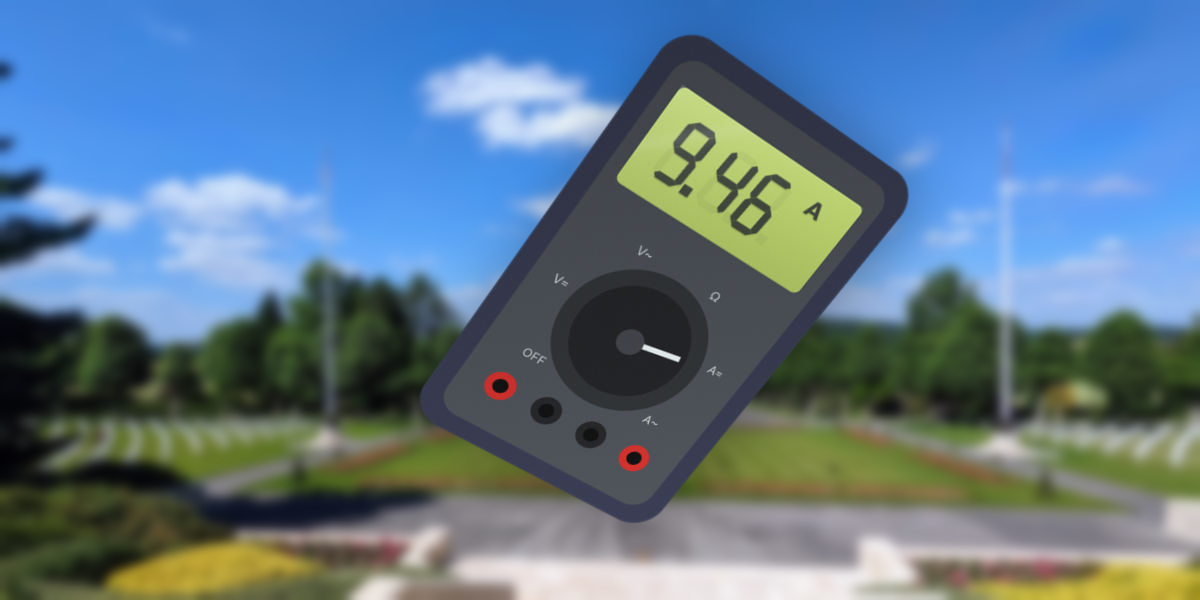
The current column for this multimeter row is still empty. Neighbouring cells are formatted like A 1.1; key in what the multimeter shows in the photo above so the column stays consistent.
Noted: A 9.46
